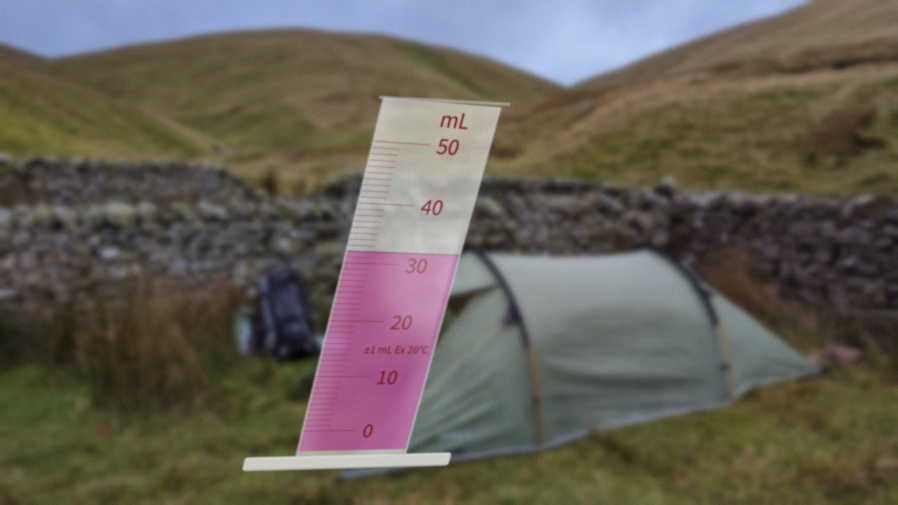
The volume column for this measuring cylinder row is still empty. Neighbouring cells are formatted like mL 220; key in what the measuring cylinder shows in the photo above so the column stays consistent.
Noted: mL 32
